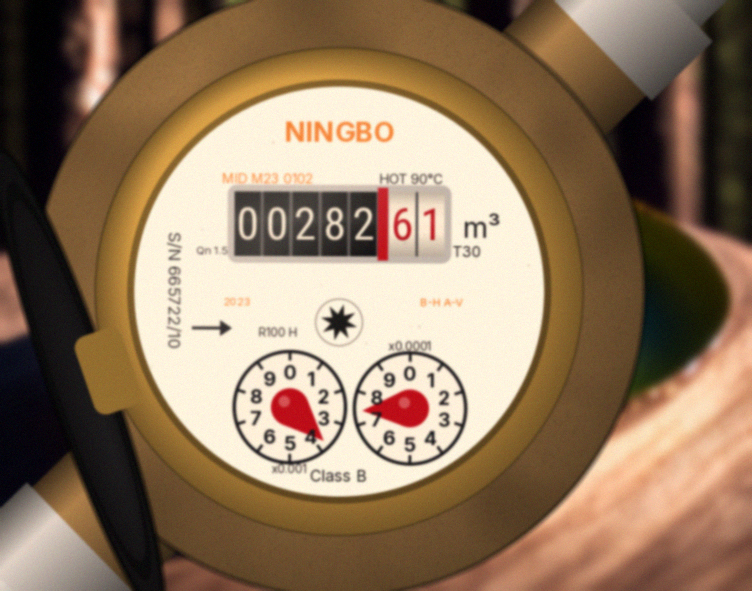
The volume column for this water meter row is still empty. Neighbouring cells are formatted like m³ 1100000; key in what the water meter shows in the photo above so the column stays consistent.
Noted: m³ 282.6137
